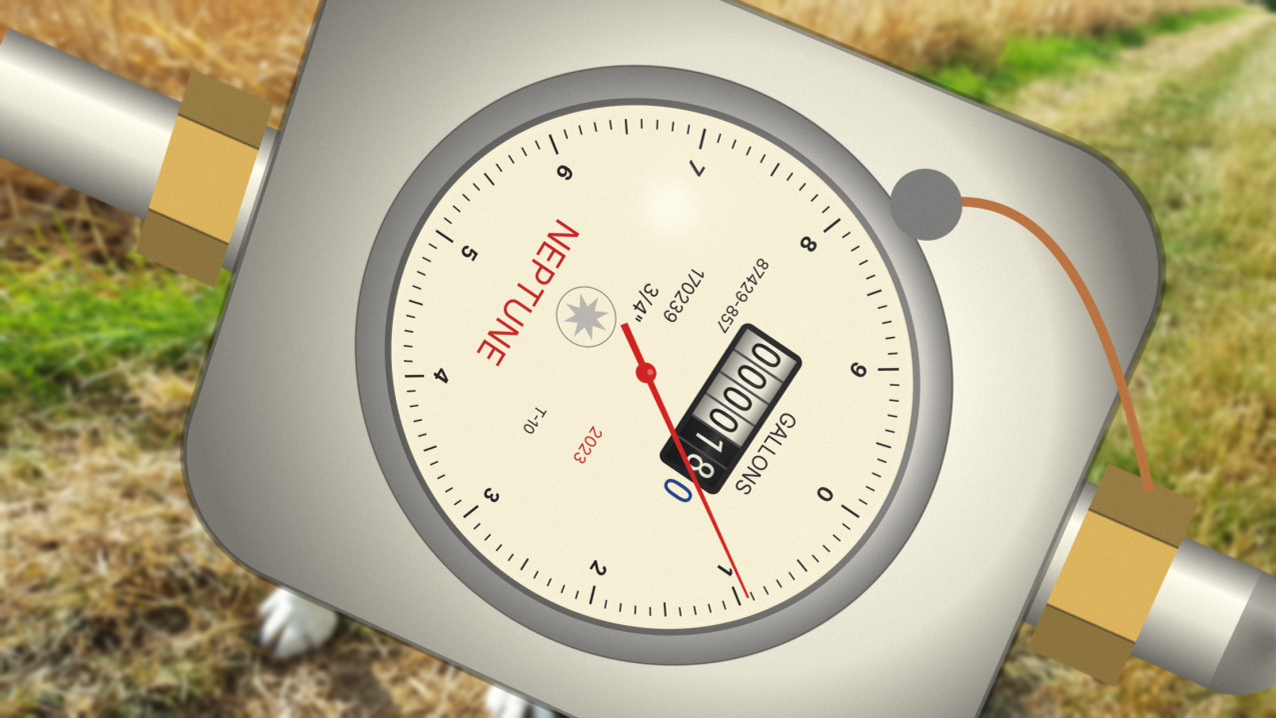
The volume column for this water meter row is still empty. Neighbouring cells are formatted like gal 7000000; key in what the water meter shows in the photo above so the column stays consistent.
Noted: gal 180.9
